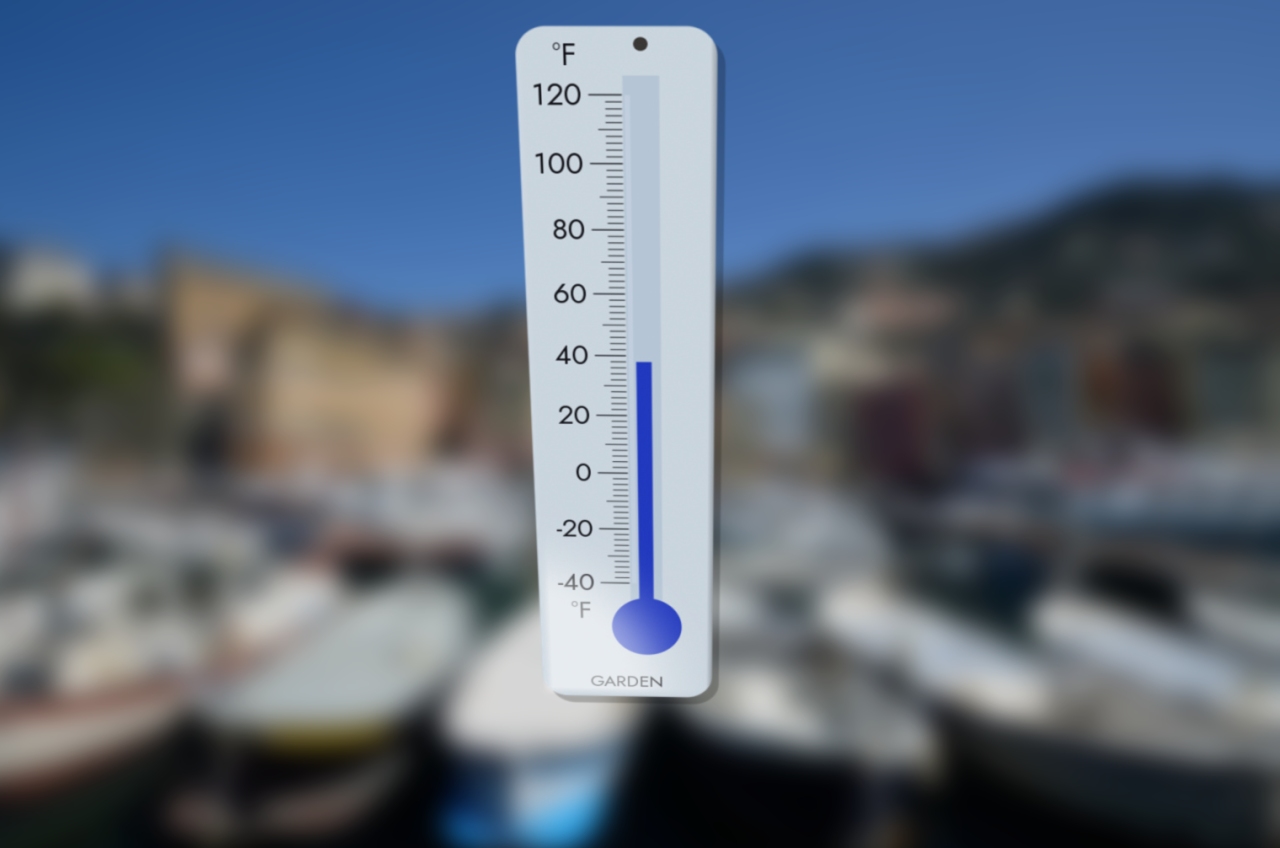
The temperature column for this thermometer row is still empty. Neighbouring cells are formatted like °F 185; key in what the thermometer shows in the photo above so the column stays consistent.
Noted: °F 38
